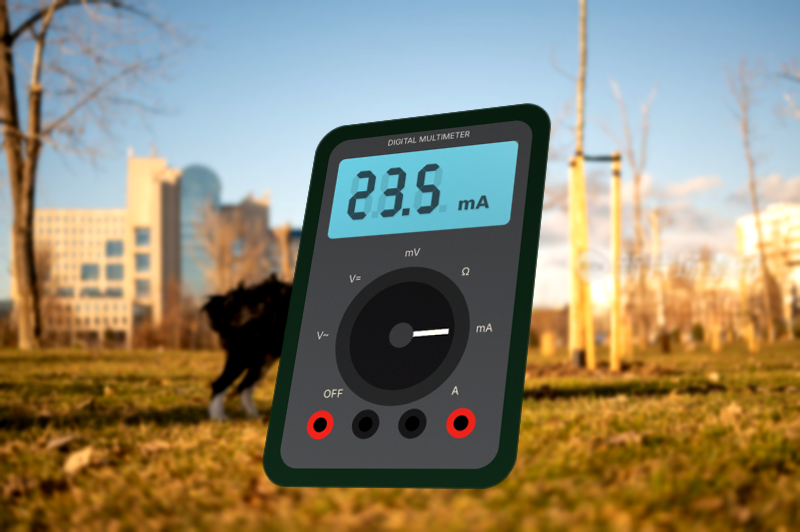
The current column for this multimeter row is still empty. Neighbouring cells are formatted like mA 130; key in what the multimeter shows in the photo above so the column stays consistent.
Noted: mA 23.5
